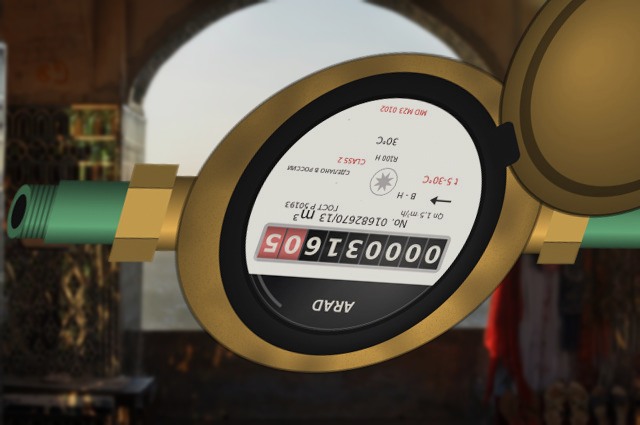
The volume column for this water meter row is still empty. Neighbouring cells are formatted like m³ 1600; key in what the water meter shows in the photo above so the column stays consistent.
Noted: m³ 316.05
